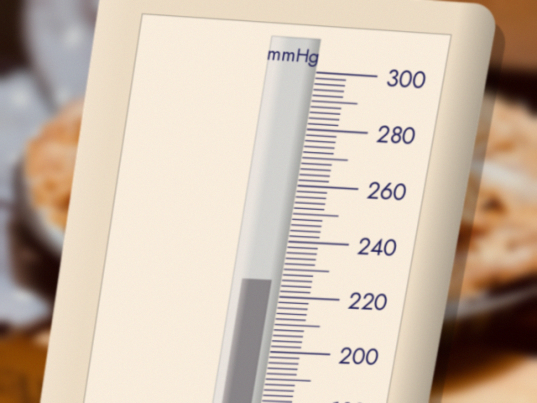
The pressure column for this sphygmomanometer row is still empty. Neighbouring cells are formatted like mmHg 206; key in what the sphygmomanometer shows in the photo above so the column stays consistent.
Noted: mmHg 226
